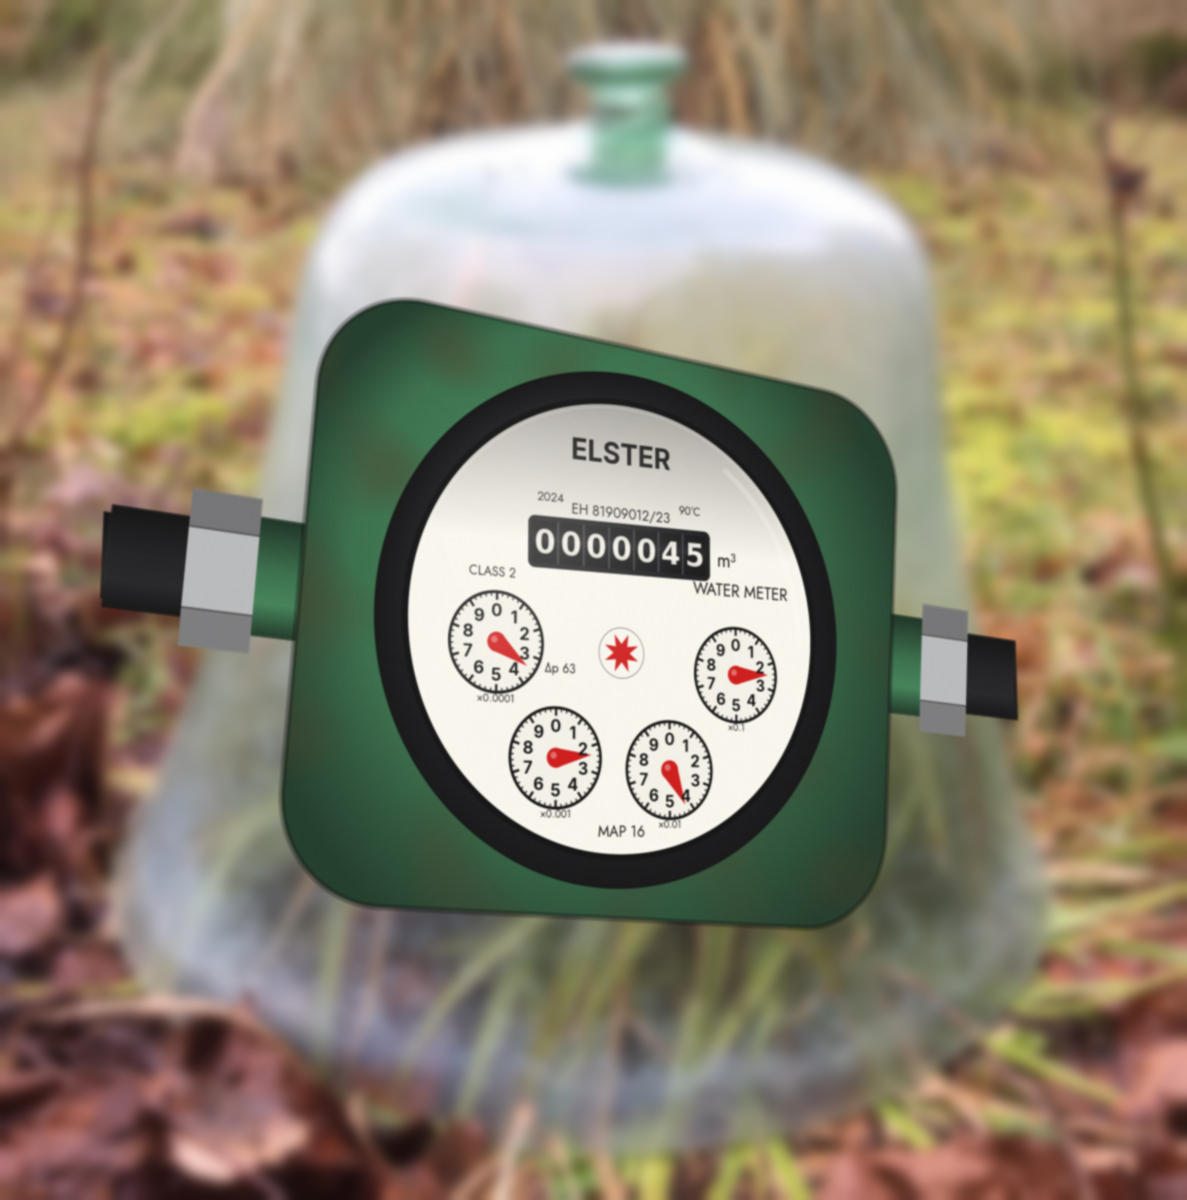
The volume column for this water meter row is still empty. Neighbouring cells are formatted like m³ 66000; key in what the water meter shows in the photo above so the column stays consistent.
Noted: m³ 45.2423
